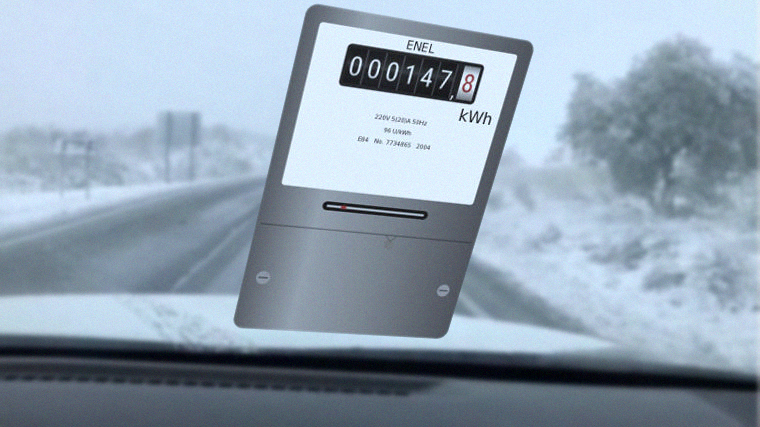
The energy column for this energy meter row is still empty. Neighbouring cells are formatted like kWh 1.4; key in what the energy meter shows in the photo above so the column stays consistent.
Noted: kWh 147.8
